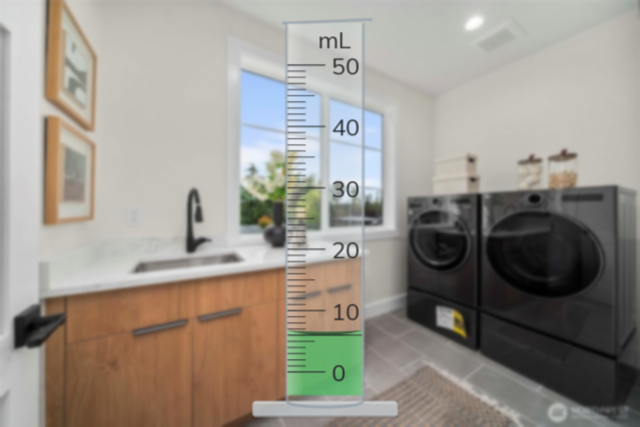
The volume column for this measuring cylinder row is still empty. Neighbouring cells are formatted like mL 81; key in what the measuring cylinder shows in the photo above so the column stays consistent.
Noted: mL 6
